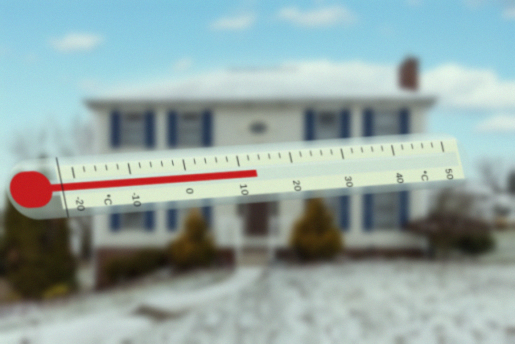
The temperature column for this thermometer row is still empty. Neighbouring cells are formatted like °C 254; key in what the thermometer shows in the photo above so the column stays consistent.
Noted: °C 13
